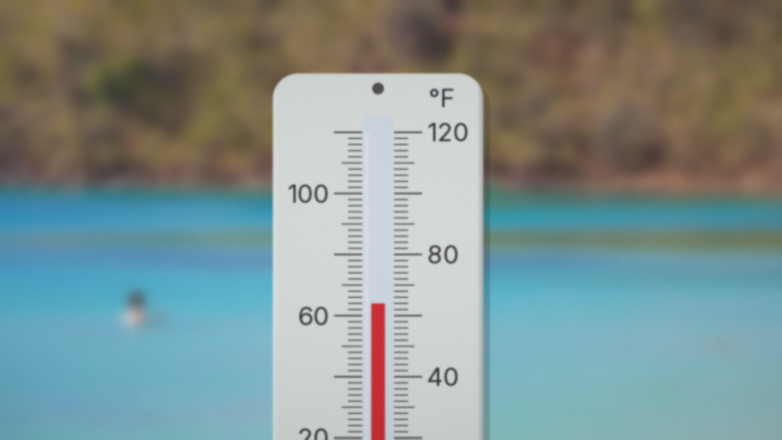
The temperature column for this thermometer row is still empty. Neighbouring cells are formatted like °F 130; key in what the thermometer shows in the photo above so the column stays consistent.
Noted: °F 64
